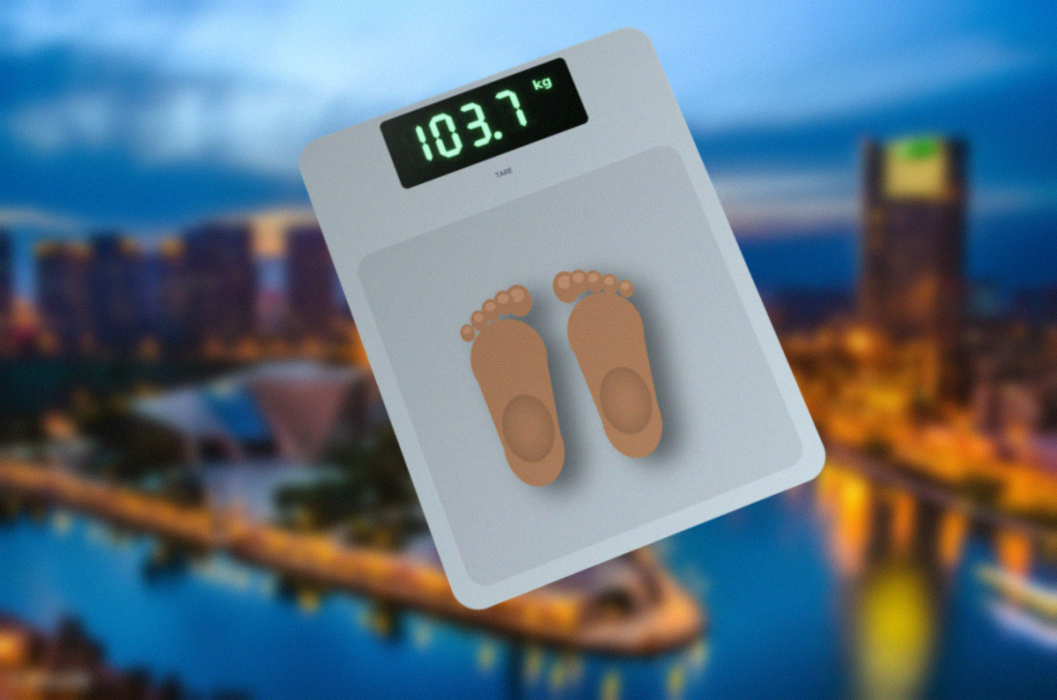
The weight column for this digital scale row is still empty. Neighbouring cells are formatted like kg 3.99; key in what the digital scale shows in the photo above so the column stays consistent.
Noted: kg 103.7
